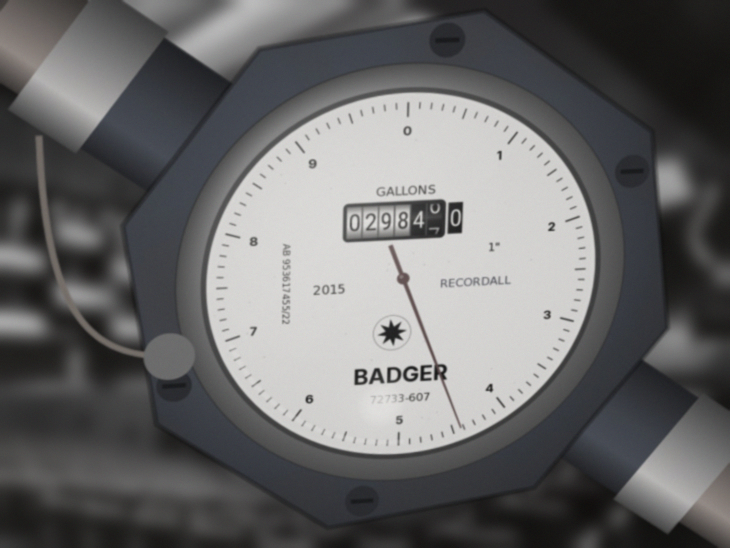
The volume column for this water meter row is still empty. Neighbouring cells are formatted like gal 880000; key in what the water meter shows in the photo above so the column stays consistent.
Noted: gal 298464.4
